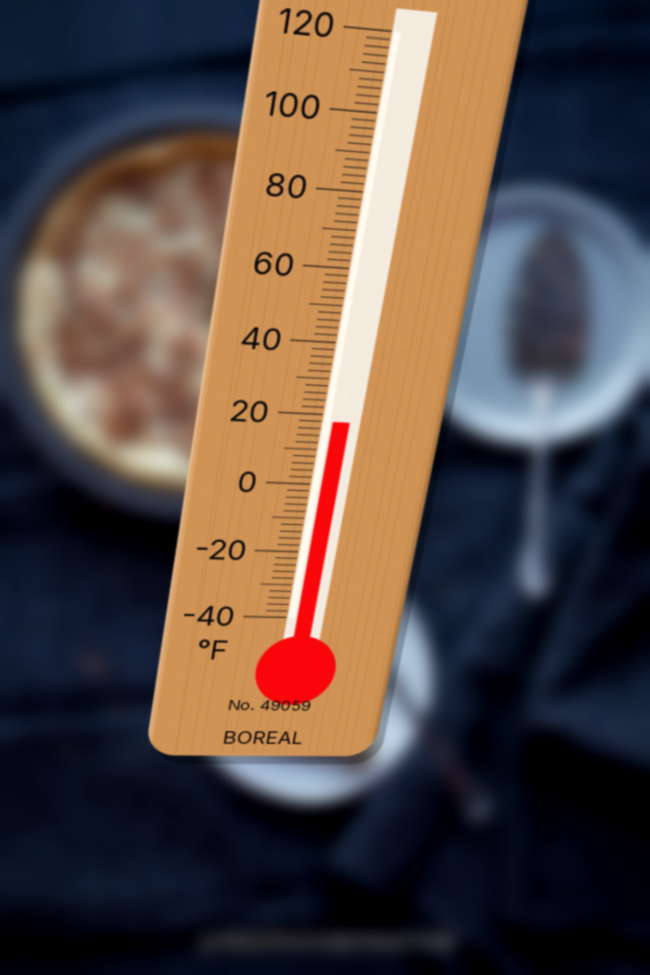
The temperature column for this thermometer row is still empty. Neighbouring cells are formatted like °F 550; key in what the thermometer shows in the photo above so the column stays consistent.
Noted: °F 18
